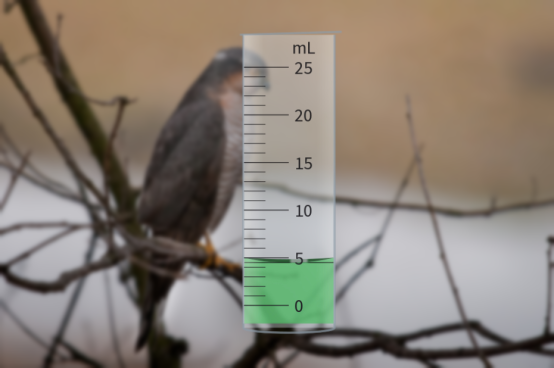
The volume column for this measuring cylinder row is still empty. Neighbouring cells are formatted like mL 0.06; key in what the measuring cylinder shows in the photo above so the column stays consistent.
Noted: mL 4.5
